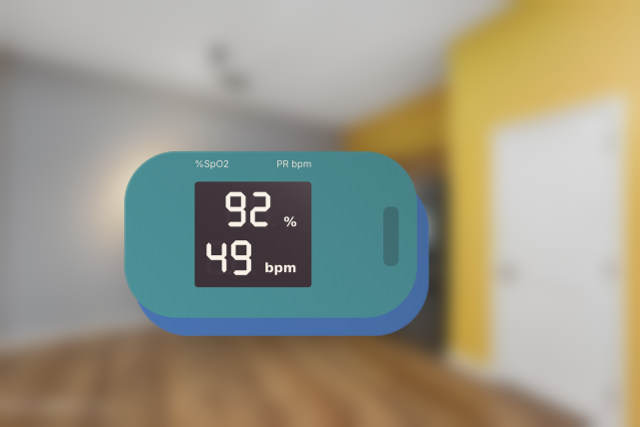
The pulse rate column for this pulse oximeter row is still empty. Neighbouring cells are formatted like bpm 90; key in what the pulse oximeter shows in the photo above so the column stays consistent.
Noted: bpm 49
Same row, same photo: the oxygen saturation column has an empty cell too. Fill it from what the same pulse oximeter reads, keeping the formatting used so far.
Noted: % 92
